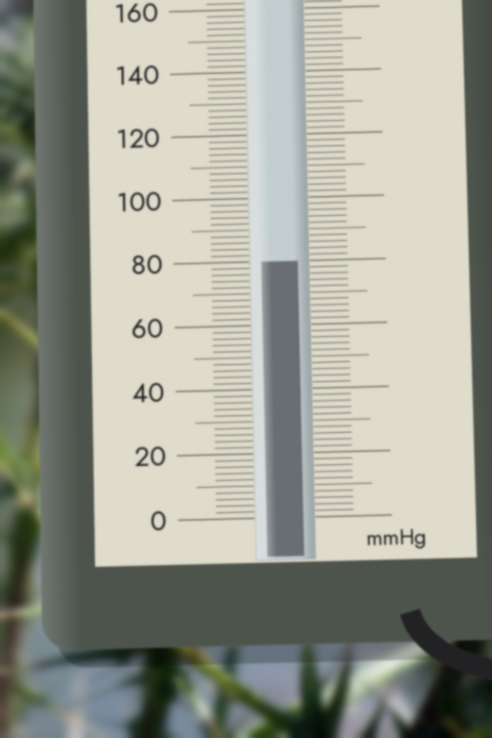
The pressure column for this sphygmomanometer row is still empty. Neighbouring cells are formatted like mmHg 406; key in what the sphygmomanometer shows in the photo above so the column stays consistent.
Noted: mmHg 80
